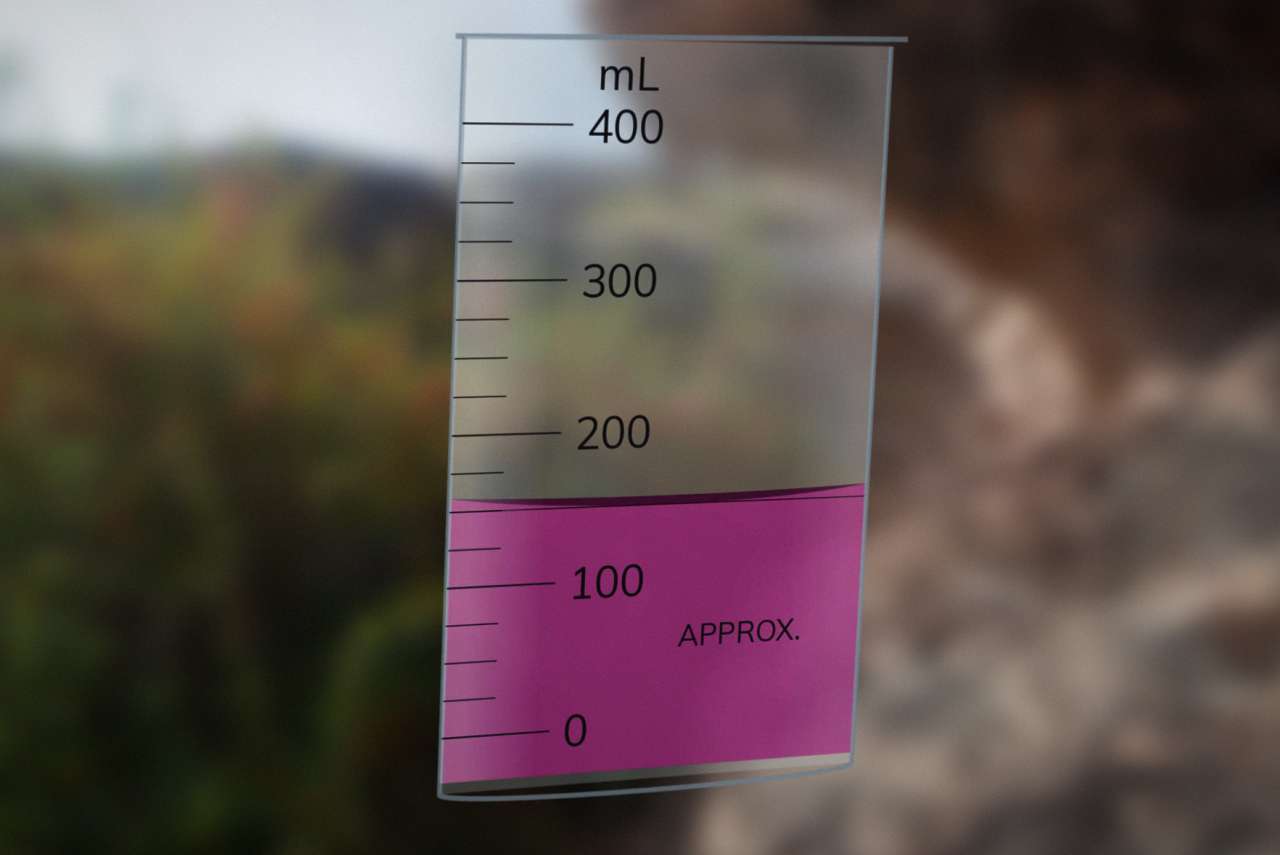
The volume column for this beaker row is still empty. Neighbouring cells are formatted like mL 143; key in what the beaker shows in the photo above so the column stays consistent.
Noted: mL 150
